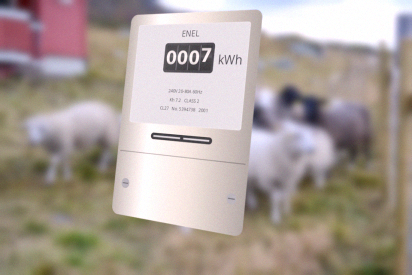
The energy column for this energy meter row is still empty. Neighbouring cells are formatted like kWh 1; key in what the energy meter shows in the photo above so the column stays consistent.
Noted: kWh 7
